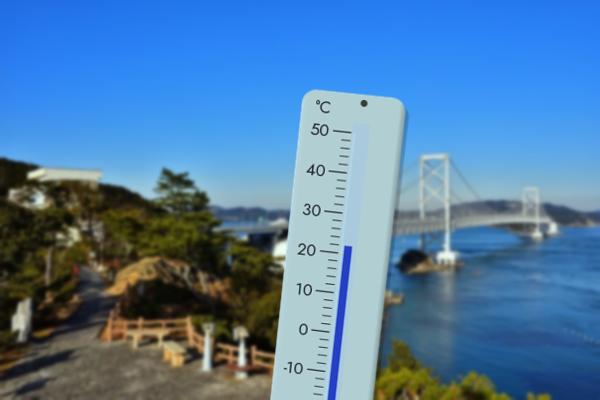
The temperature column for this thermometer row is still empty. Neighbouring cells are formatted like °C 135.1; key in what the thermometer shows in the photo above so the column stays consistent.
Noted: °C 22
